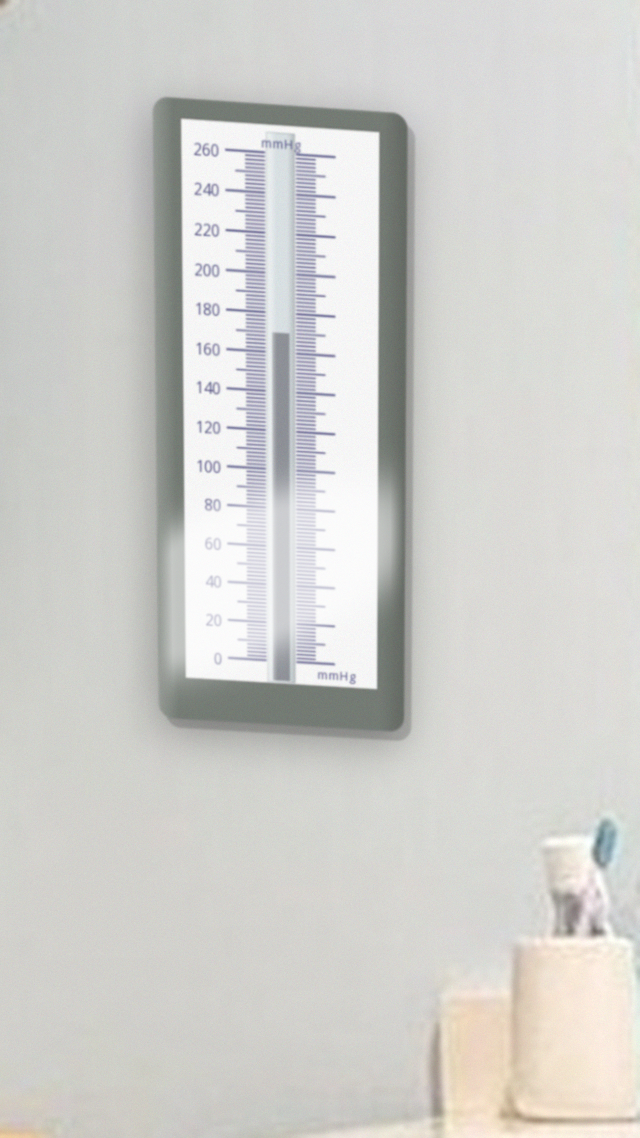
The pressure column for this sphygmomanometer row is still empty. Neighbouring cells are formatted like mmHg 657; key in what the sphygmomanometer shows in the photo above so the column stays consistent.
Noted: mmHg 170
